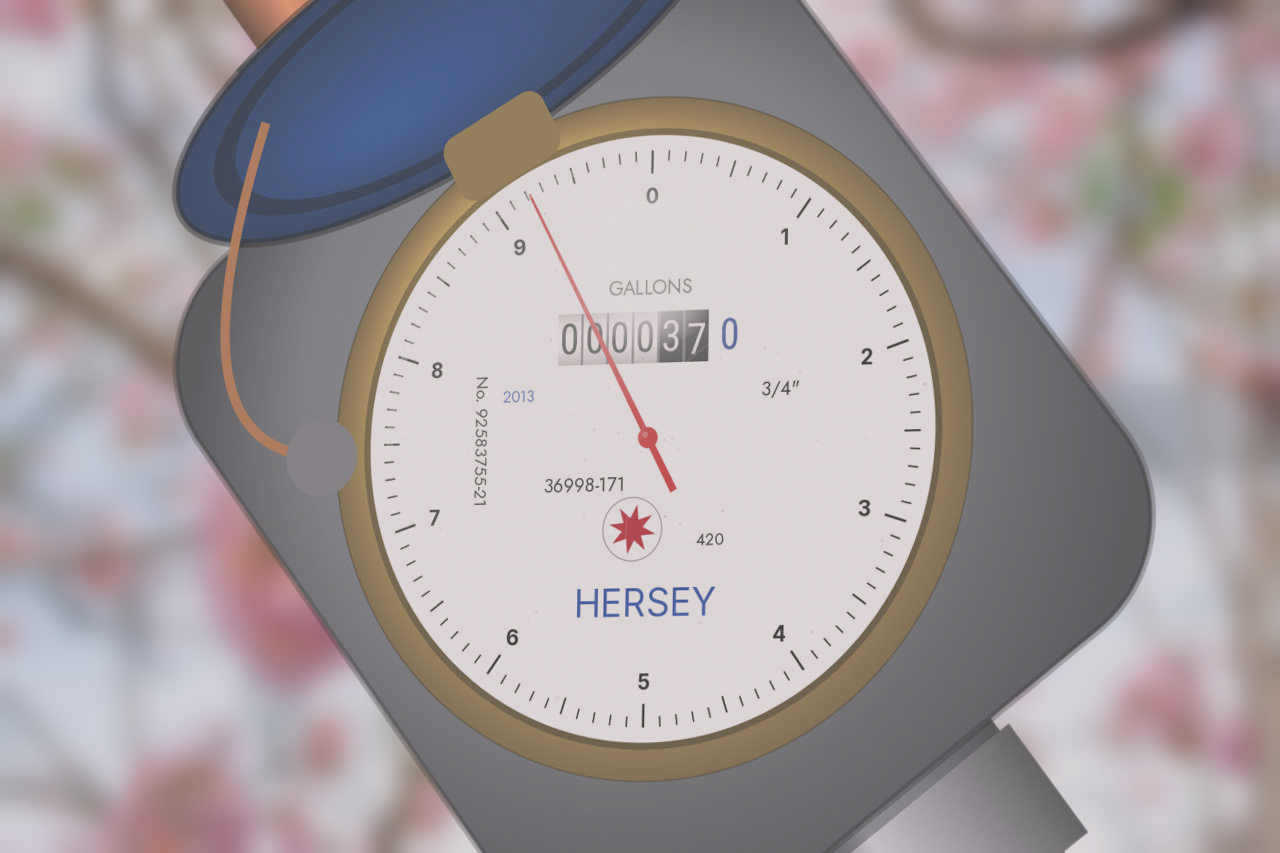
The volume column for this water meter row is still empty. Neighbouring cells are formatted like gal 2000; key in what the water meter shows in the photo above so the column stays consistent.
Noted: gal 369.2
